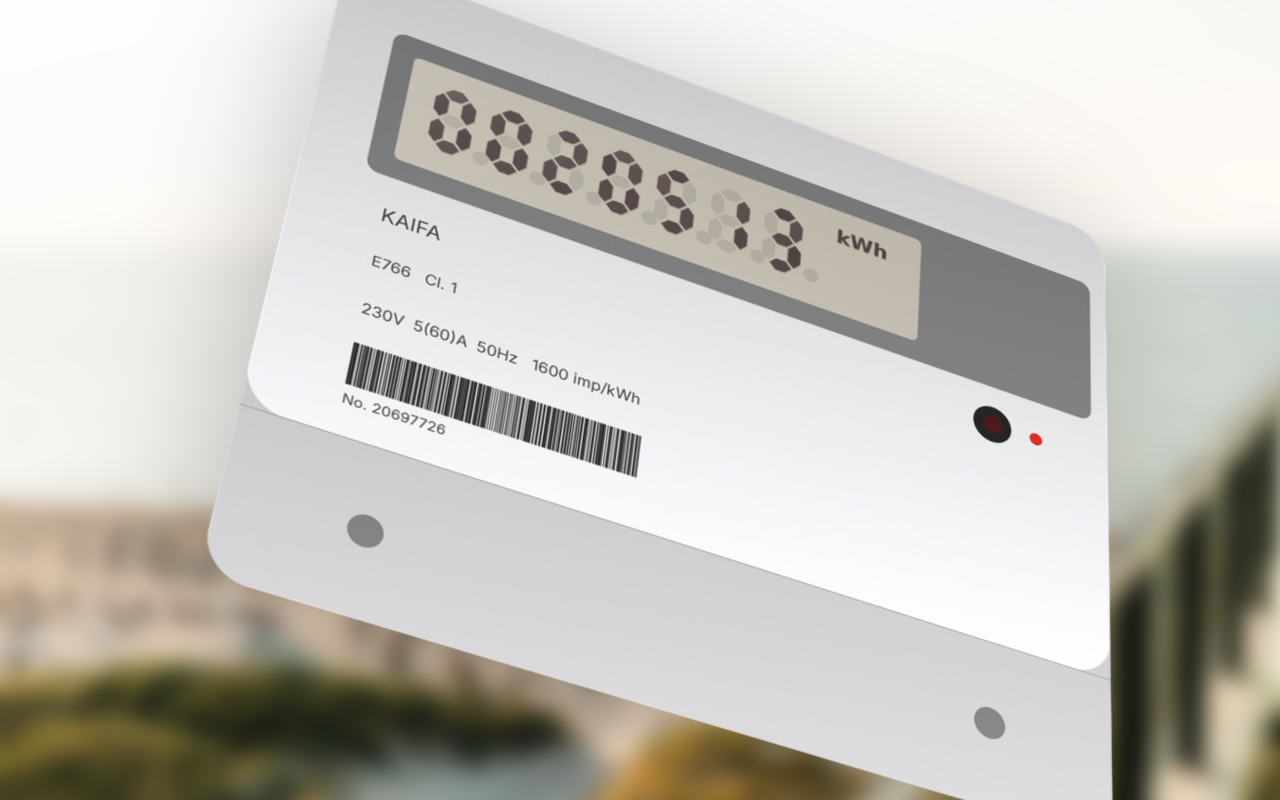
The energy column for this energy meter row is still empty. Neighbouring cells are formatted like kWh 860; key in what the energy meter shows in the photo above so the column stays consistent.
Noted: kWh 20513
